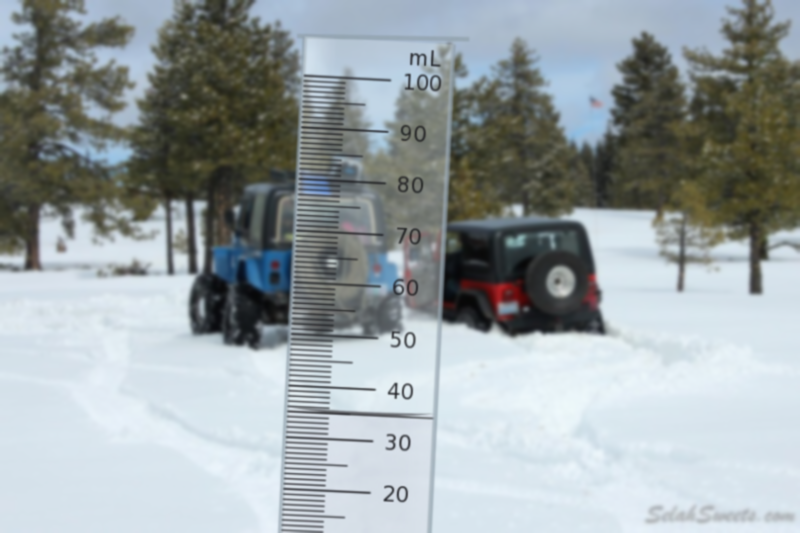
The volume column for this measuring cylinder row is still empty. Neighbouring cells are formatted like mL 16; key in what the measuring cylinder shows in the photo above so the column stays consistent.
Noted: mL 35
